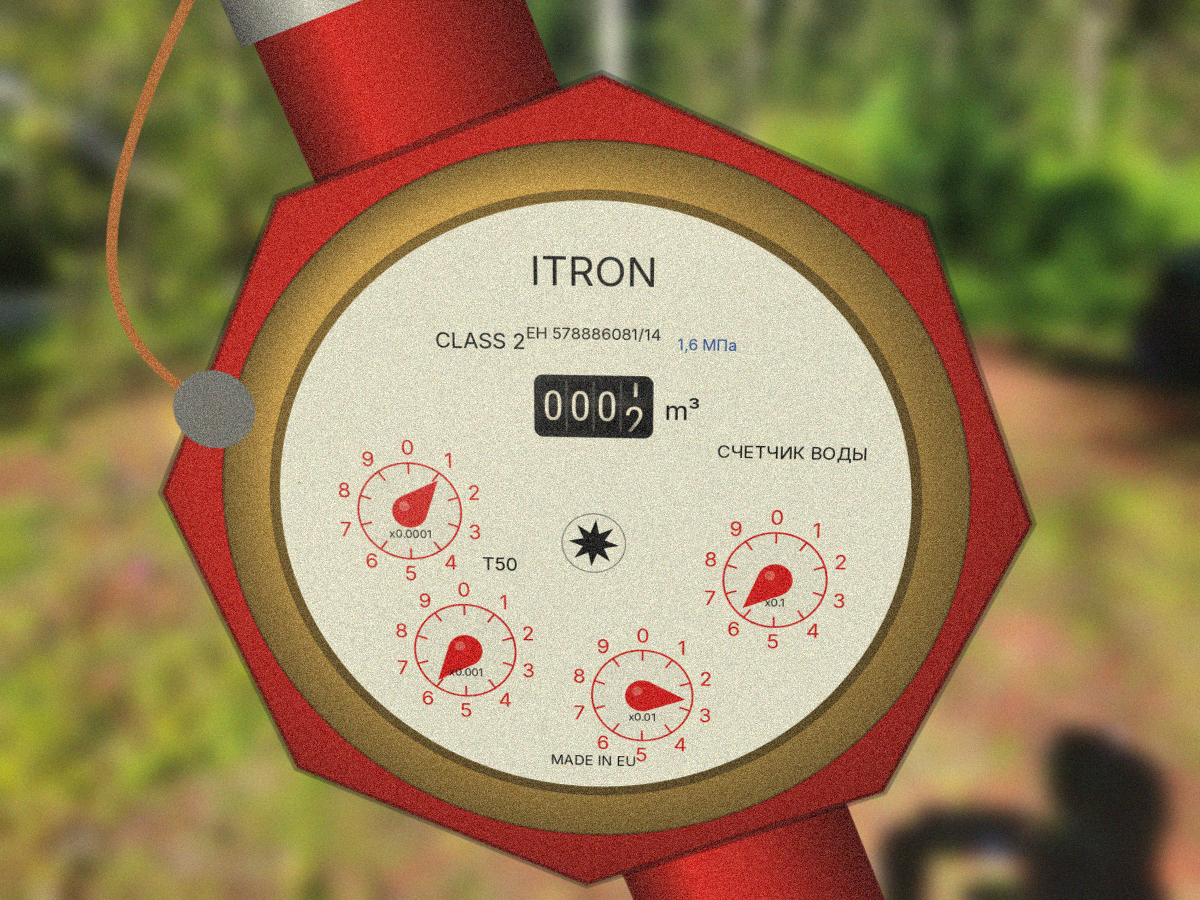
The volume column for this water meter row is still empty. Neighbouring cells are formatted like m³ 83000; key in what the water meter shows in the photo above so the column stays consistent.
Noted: m³ 1.6261
